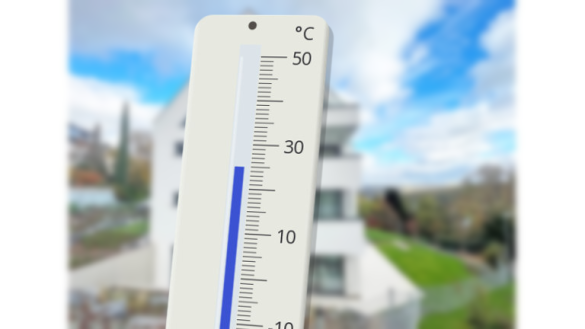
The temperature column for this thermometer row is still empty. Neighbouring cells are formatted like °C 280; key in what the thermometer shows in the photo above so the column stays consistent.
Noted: °C 25
